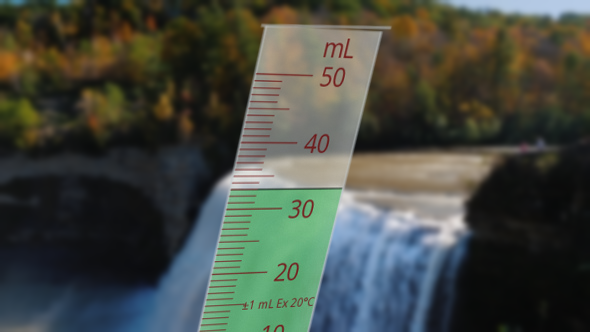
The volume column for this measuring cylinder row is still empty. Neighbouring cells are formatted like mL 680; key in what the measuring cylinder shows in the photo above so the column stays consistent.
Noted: mL 33
